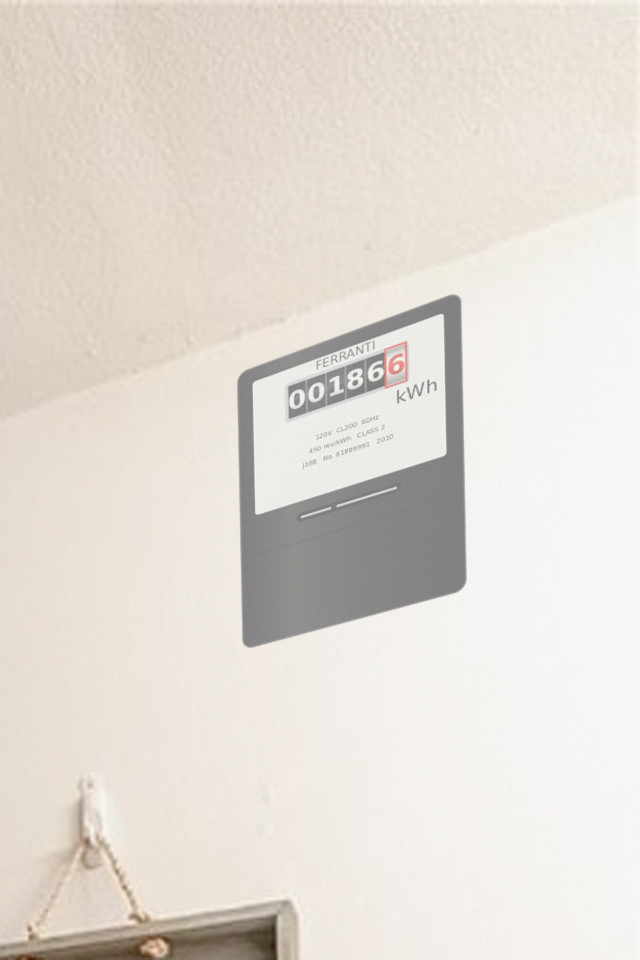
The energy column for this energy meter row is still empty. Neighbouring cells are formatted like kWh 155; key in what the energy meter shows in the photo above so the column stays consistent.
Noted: kWh 186.6
